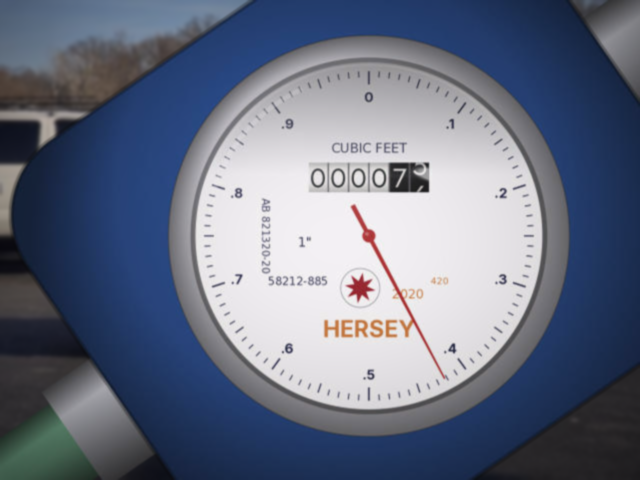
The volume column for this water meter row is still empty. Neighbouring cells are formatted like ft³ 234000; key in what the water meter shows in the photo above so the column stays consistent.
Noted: ft³ 75.42
